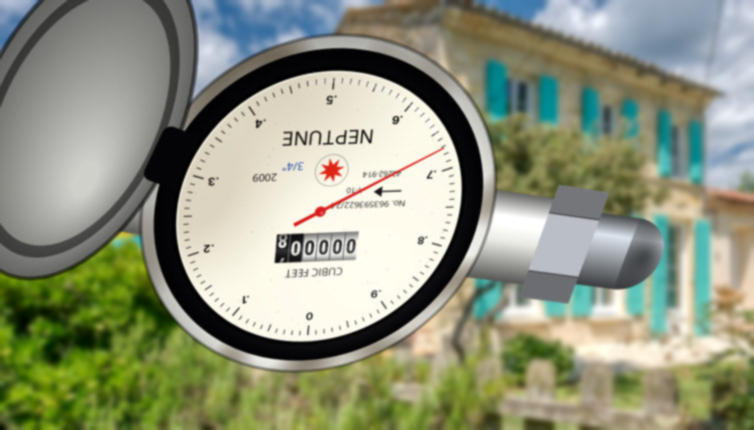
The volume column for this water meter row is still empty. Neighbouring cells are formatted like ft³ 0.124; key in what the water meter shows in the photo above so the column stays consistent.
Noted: ft³ 7.67
